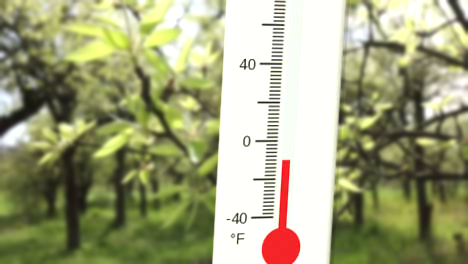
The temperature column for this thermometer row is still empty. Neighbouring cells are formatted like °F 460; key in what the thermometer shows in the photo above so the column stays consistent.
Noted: °F -10
